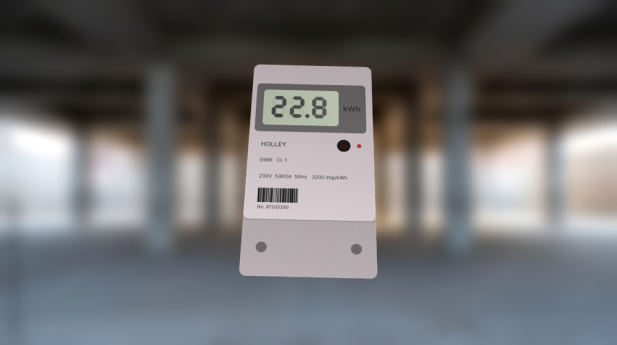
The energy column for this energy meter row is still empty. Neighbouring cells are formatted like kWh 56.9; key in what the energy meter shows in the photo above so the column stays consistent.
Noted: kWh 22.8
